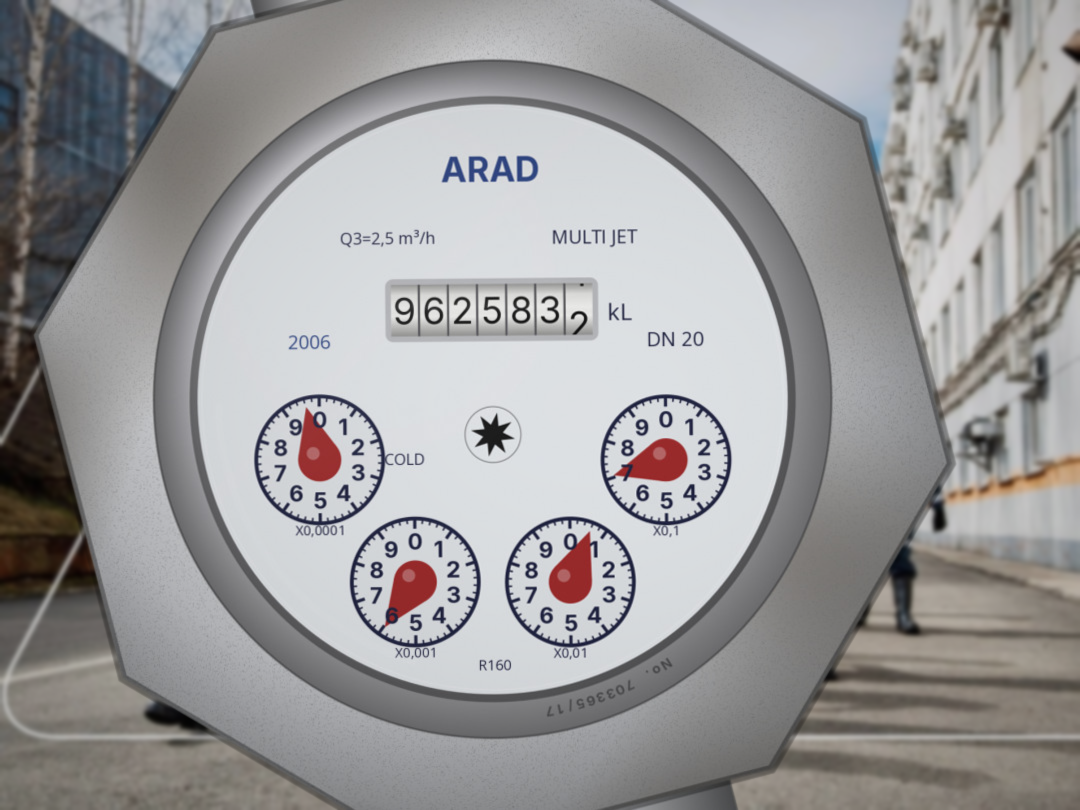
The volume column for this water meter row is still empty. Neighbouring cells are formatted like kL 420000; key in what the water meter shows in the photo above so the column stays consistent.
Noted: kL 9625831.7059
